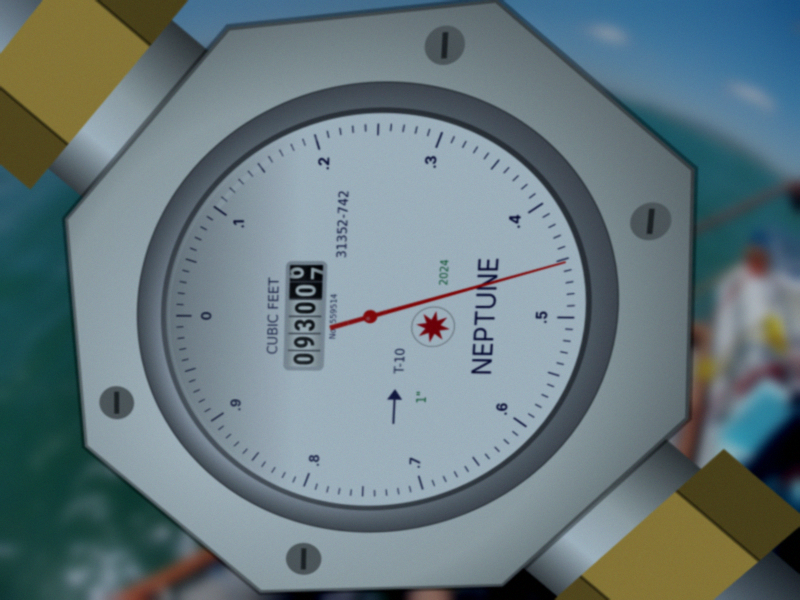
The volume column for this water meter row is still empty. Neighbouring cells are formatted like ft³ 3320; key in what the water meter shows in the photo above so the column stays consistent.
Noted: ft³ 93006.45
